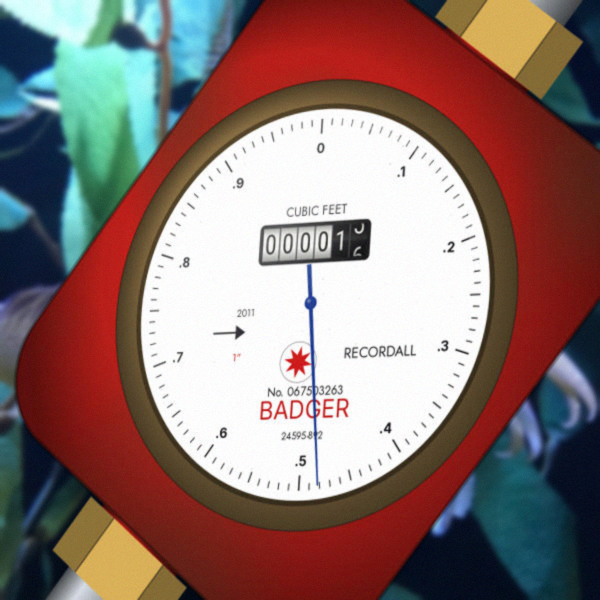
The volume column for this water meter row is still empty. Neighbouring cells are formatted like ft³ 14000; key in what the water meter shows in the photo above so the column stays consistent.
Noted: ft³ 15.48
